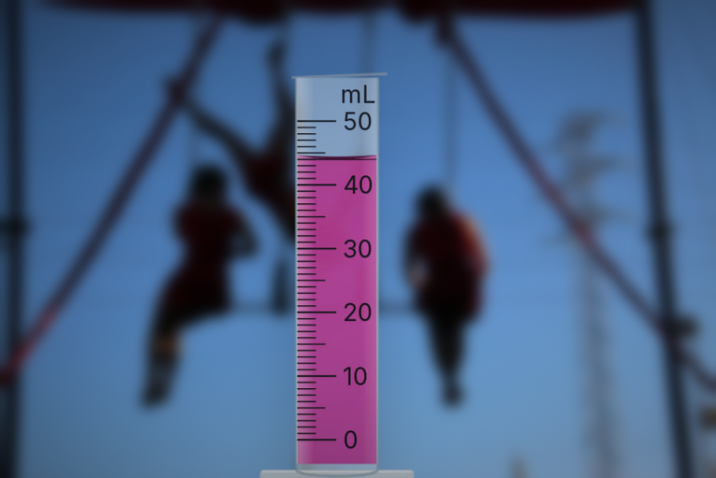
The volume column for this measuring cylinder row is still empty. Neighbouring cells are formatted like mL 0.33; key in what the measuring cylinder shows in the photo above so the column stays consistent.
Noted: mL 44
